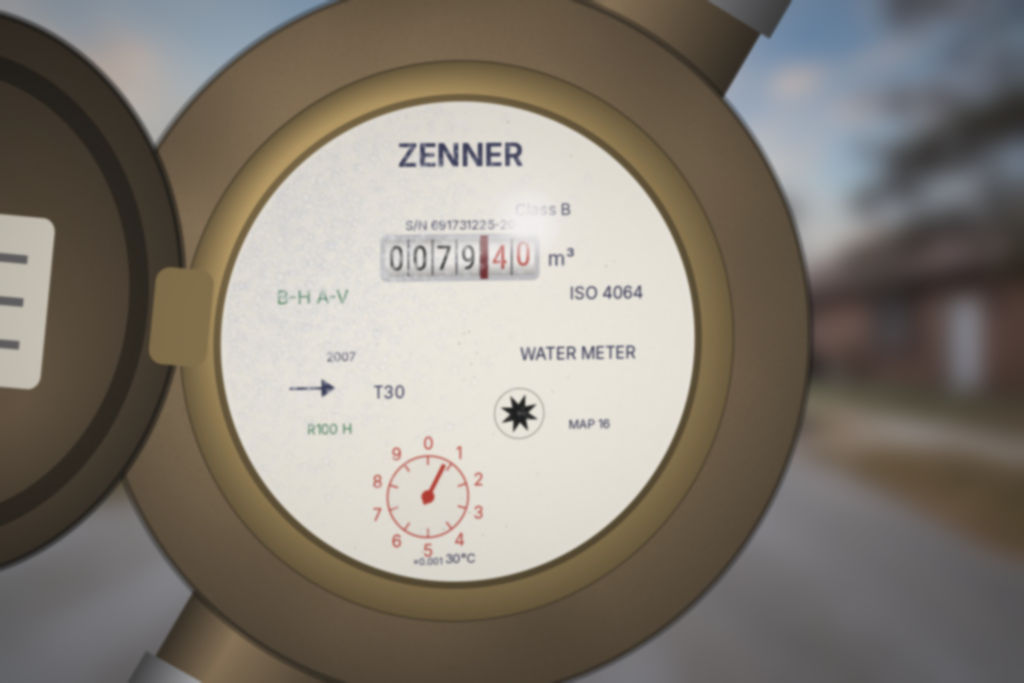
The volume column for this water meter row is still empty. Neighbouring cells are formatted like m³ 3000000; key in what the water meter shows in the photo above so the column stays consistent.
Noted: m³ 79.400
